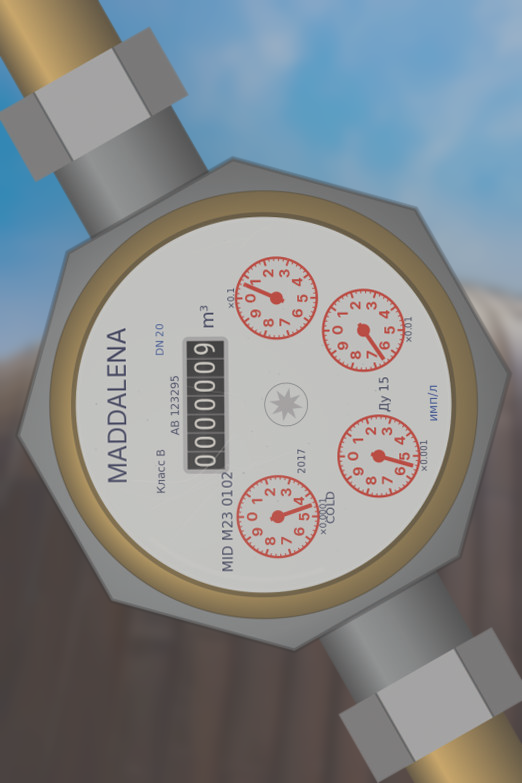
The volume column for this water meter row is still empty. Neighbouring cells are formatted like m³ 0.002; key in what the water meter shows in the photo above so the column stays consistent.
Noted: m³ 9.0654
